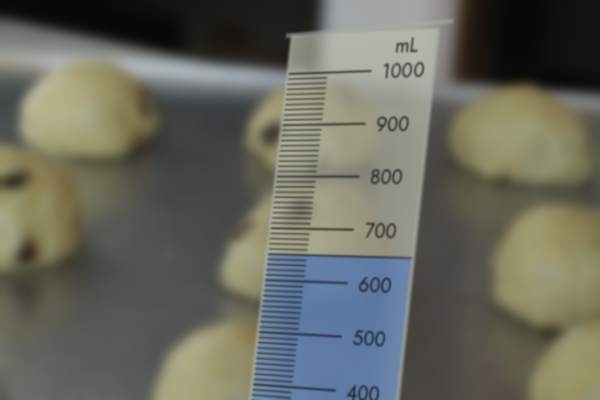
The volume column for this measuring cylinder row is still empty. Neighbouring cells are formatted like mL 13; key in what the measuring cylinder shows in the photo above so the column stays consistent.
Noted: mL 650
